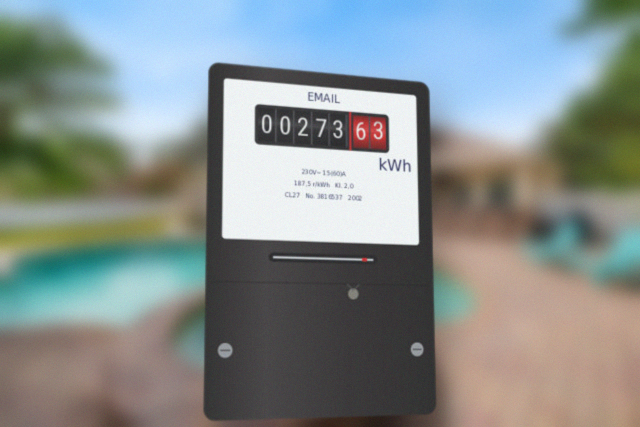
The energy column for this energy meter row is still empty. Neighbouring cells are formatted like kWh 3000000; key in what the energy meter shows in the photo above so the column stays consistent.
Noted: kWh 273.63
